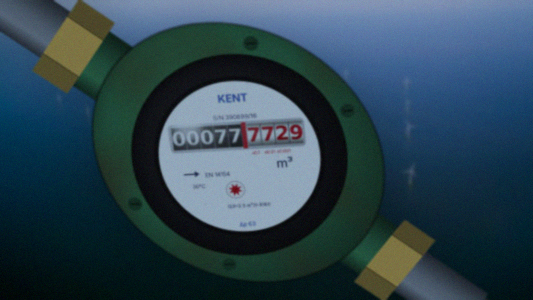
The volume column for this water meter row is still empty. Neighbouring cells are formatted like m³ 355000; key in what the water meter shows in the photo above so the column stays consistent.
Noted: m³ 77.7729
